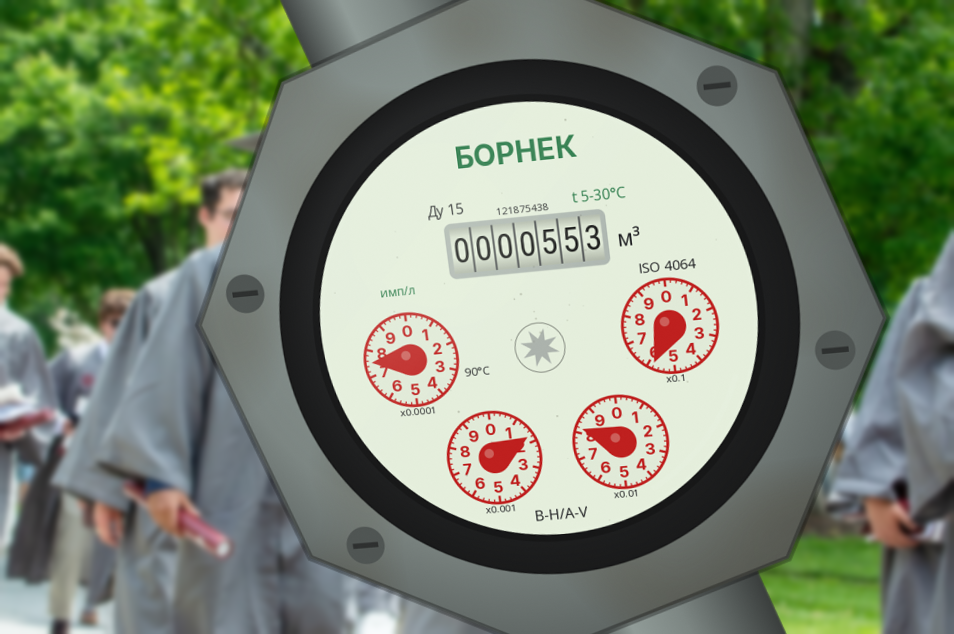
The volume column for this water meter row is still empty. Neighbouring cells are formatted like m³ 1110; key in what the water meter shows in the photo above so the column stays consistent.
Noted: m³ 553.5817
